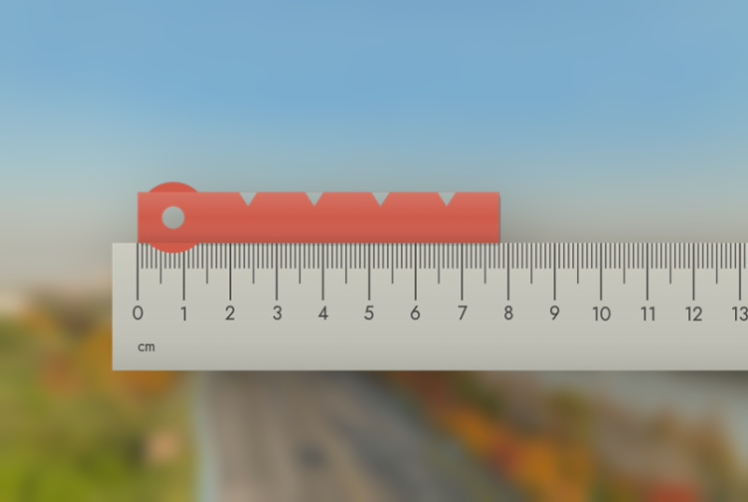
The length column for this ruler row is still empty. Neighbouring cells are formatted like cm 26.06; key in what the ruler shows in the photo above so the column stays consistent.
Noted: cm 7.8
